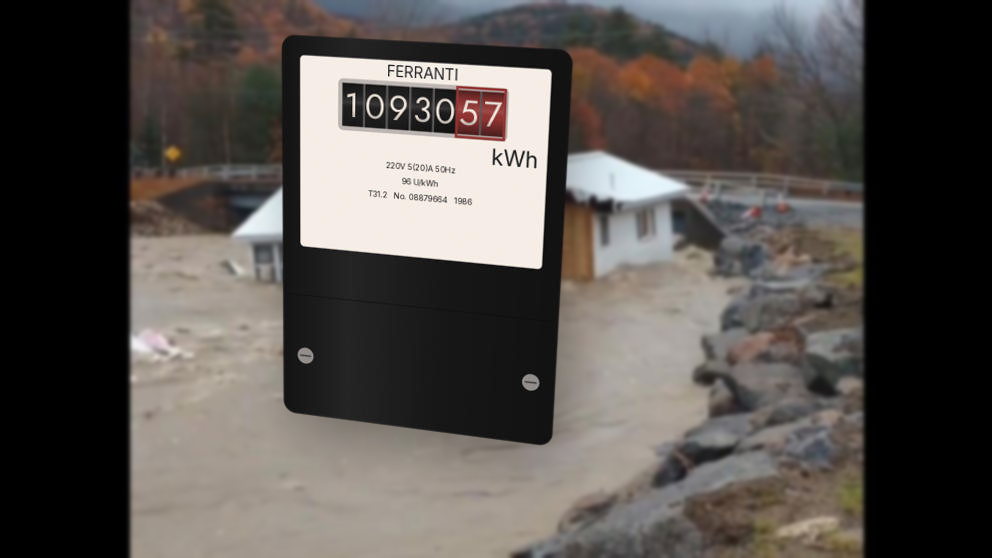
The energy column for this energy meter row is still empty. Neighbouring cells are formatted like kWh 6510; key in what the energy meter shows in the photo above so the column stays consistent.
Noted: kWh 10930.57
